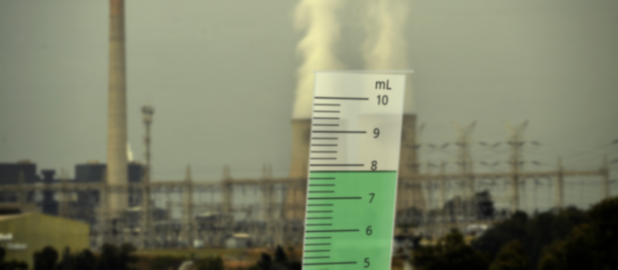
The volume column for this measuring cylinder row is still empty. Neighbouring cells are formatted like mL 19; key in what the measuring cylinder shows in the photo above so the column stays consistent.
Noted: mL 7.8
